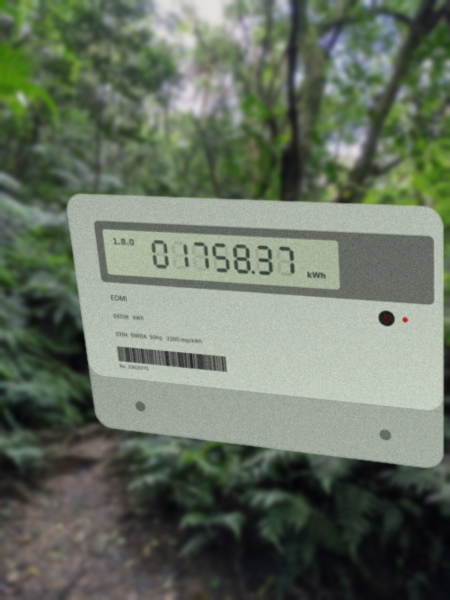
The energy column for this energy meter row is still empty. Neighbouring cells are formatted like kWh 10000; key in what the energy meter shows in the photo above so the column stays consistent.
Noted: kWh 1758.37
